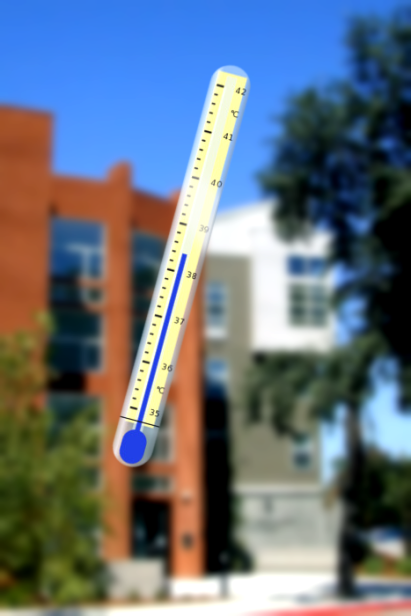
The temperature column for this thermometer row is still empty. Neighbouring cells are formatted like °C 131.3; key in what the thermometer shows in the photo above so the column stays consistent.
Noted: °C 38.4
